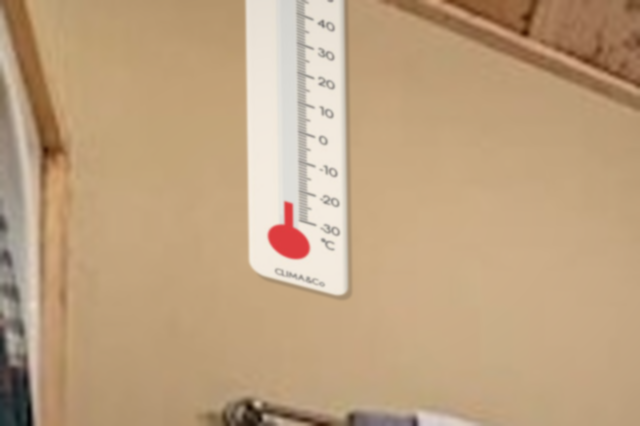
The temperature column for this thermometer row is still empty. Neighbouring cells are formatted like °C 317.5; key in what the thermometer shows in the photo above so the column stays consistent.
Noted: °C -25
